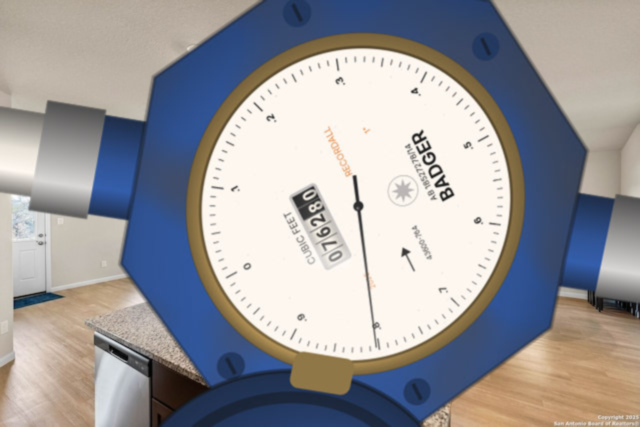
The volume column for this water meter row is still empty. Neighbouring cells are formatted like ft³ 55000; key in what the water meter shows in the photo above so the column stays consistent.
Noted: ft³ 76279.80
